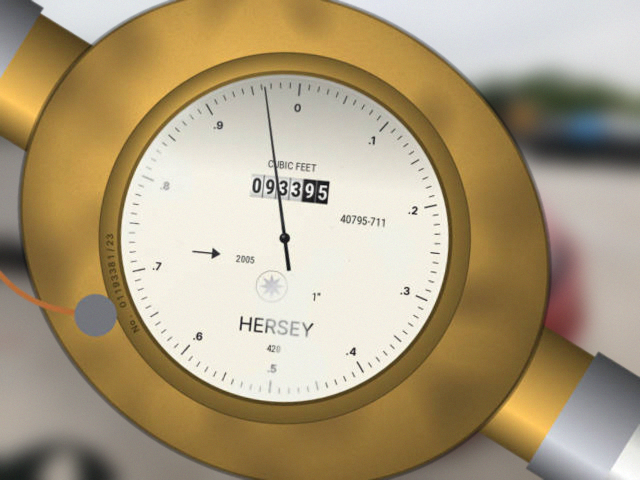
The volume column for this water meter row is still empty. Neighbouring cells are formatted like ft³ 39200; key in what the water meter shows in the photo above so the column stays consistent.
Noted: ft³ 93394.96
